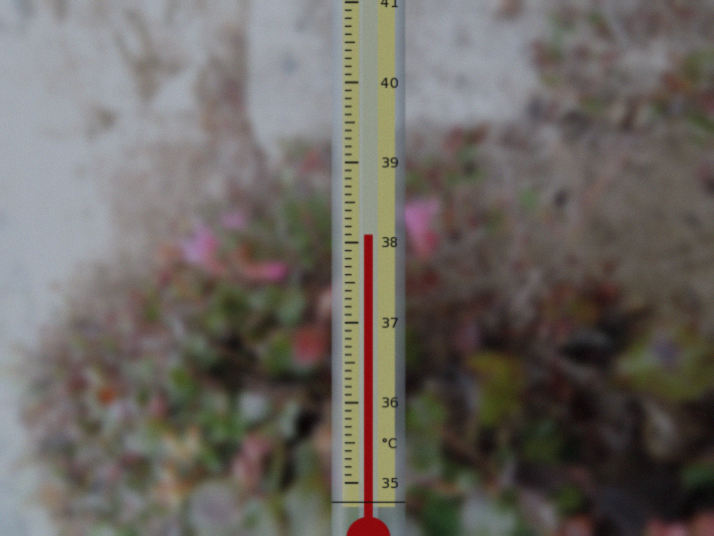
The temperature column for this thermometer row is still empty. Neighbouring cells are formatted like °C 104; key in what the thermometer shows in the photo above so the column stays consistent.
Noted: °C 38.1
